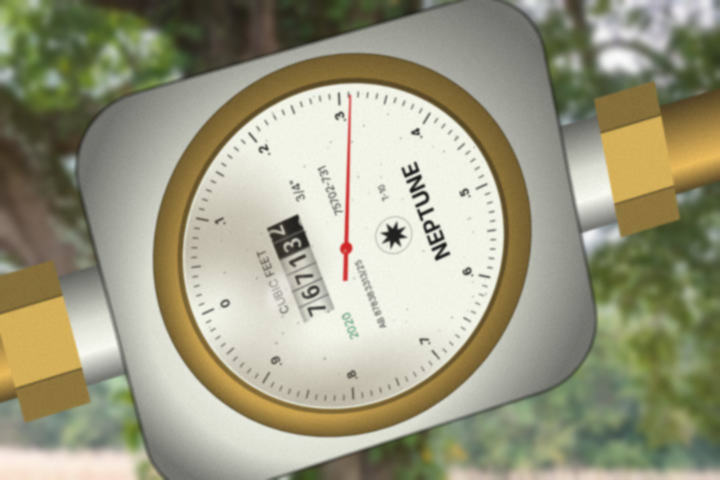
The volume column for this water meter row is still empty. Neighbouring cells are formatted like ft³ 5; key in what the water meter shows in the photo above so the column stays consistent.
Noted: ft³ 767132.31
